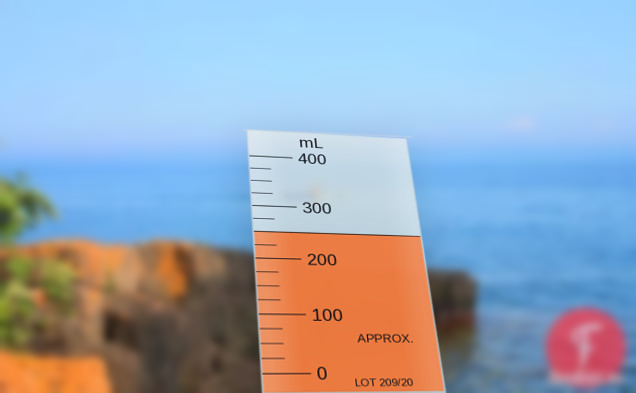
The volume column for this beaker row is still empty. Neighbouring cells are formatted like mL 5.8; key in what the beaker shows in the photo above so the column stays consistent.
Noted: mL 250
